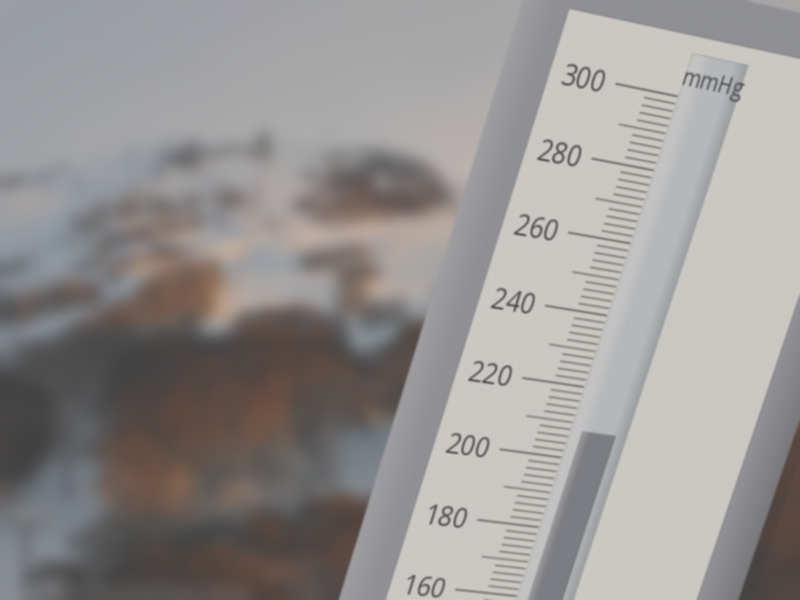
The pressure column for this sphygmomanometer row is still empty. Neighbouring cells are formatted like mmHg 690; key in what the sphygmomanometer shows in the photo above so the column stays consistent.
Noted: mmHg 208
